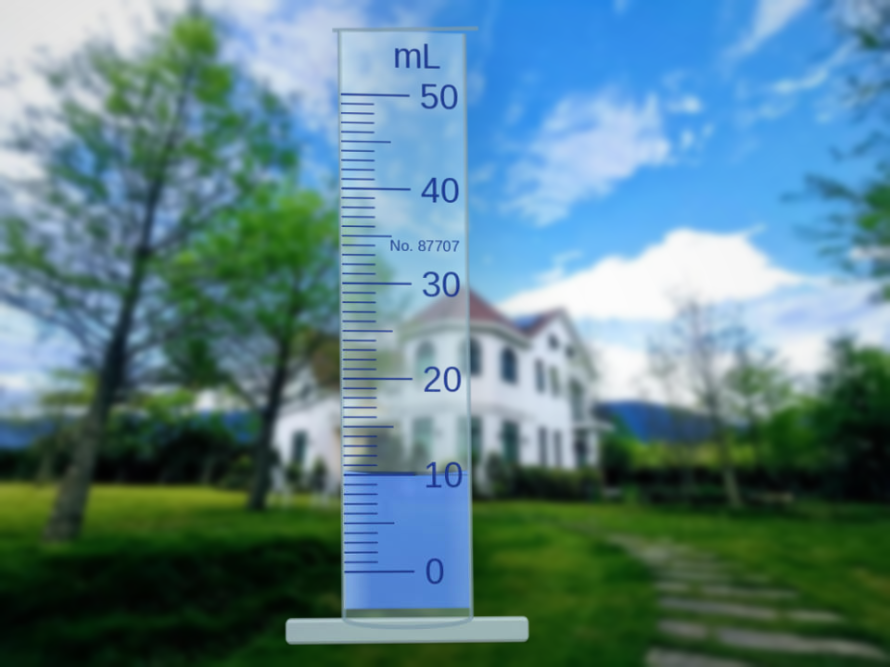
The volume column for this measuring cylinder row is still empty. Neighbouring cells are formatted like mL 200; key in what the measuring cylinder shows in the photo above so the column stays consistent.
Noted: mL 10
